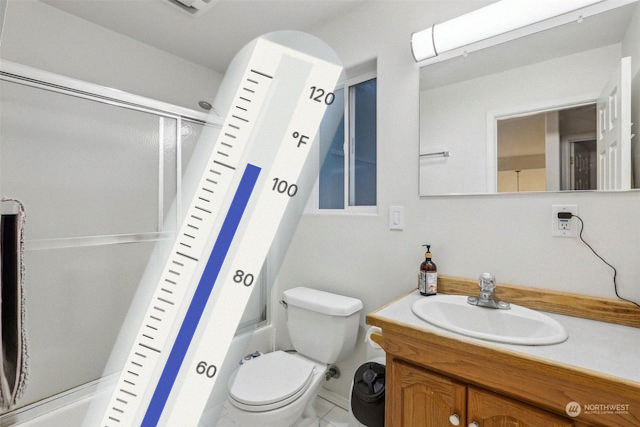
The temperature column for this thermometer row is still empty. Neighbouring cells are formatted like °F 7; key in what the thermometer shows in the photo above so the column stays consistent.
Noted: °F 102
